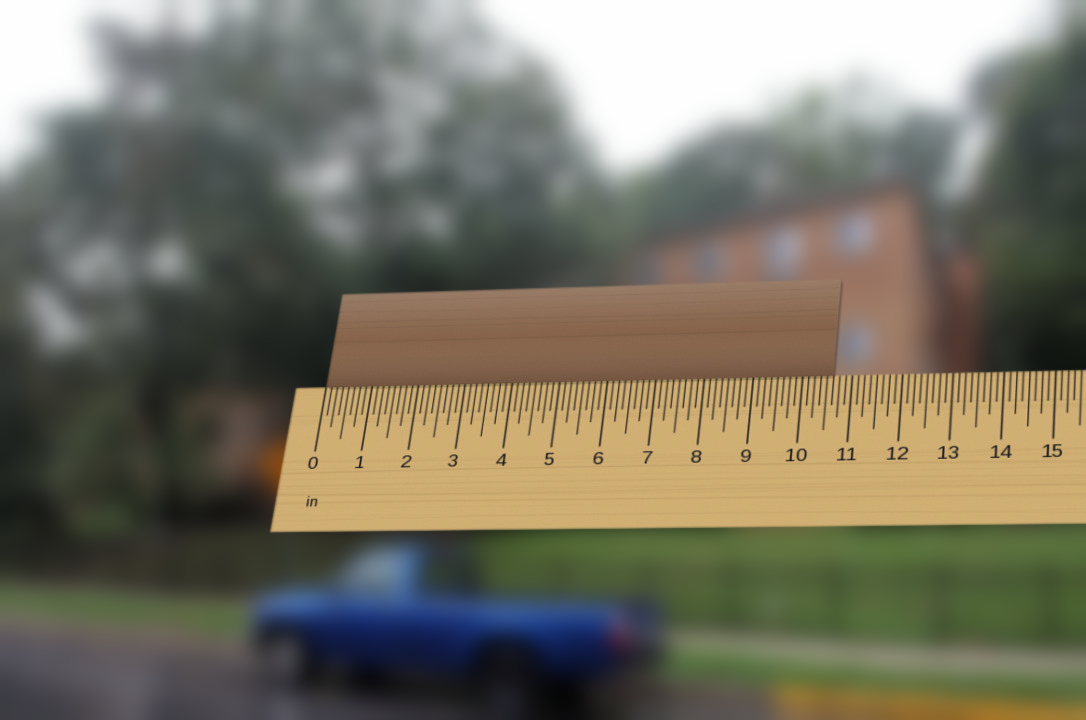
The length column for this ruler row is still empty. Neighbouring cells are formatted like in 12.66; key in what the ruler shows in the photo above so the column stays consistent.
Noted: in 10.625
